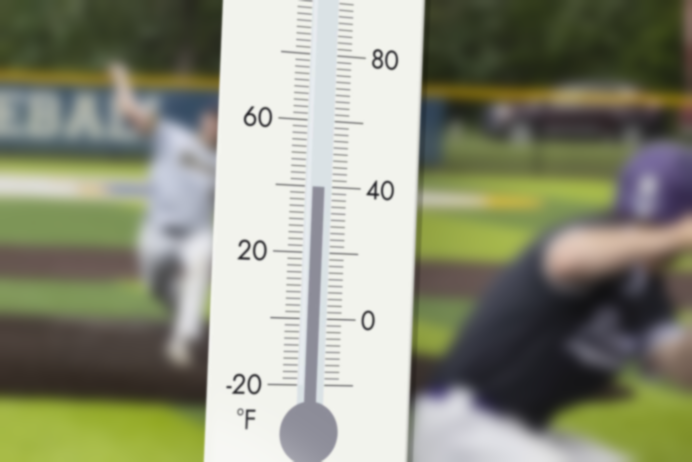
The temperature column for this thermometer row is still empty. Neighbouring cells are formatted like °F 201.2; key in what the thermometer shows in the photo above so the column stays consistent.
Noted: °F 40
